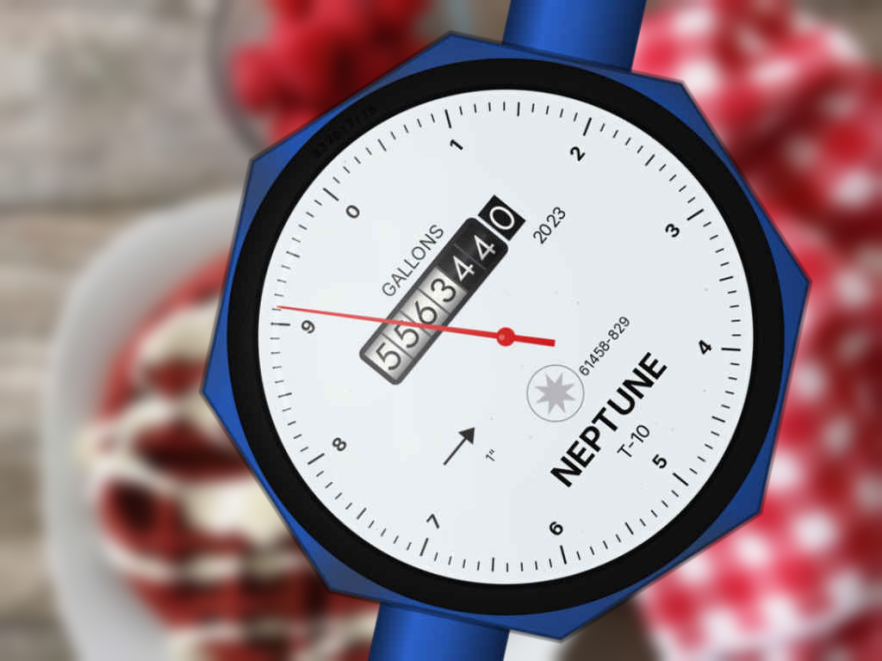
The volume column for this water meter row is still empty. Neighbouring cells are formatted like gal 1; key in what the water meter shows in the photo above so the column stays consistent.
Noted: gal 5563439.1
